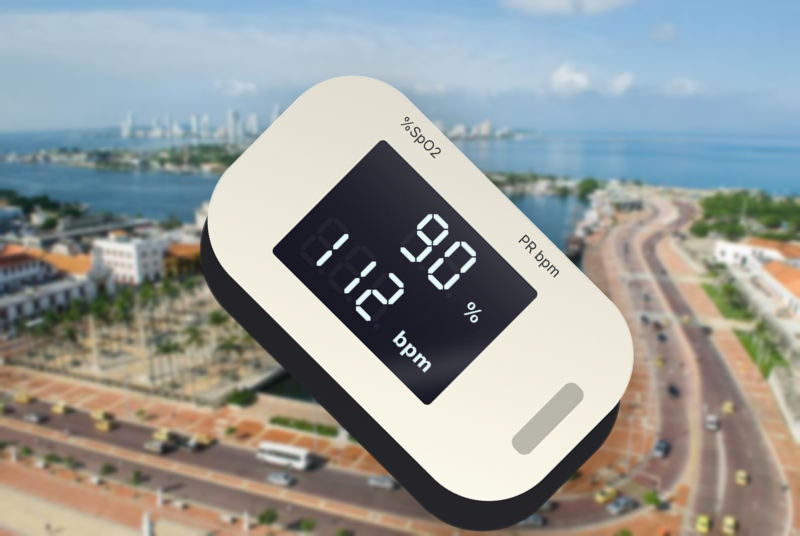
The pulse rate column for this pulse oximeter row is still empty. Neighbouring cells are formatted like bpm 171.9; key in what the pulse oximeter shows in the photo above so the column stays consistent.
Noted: bpm 112
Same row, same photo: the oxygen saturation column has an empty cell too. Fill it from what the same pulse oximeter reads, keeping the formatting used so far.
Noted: % 90
